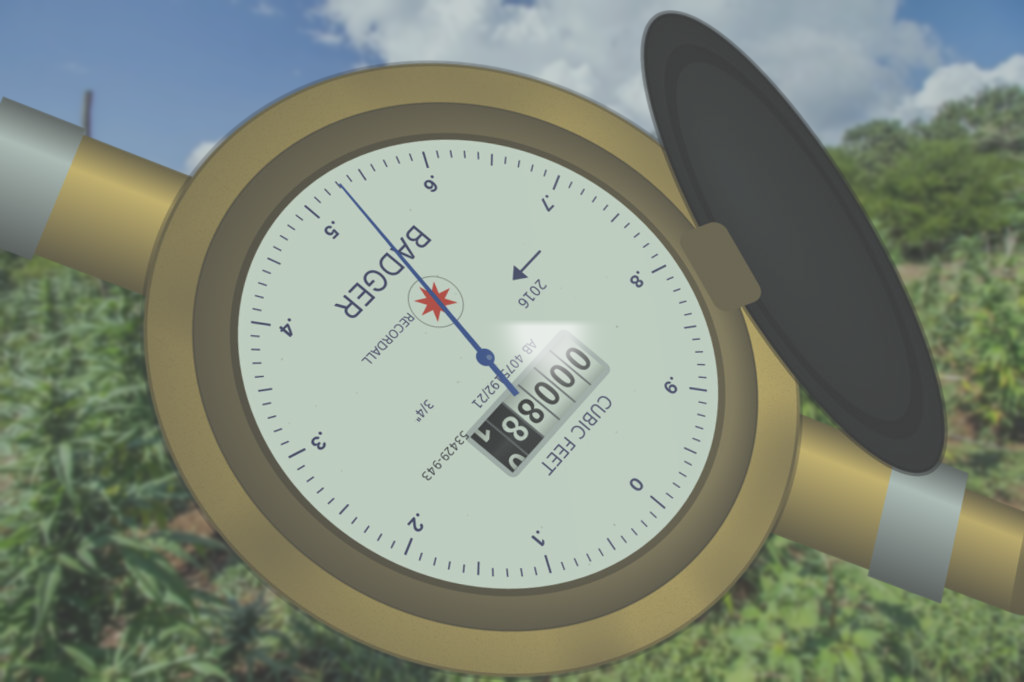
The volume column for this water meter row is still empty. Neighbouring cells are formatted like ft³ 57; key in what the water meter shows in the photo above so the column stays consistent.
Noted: ft³ 880.53
